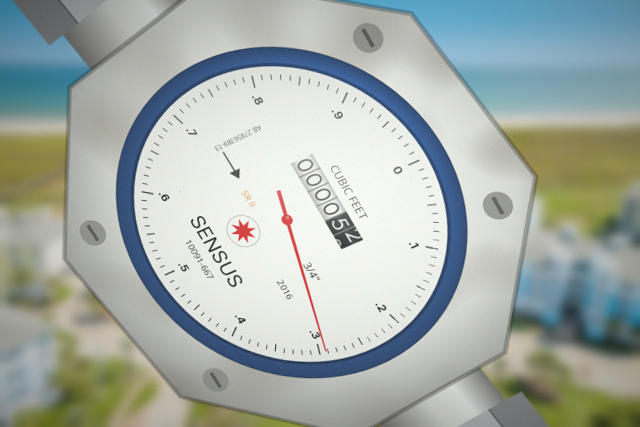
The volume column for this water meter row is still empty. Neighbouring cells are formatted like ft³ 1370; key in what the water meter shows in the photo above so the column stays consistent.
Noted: ft³ 52.29
